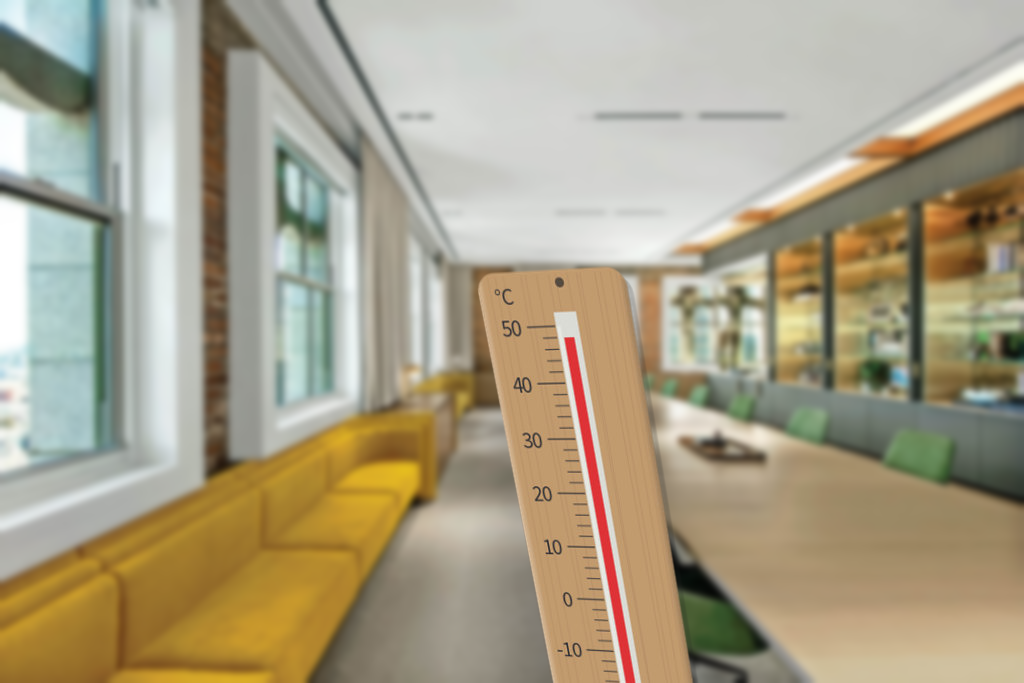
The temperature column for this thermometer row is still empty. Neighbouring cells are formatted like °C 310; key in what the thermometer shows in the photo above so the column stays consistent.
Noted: °C 48
